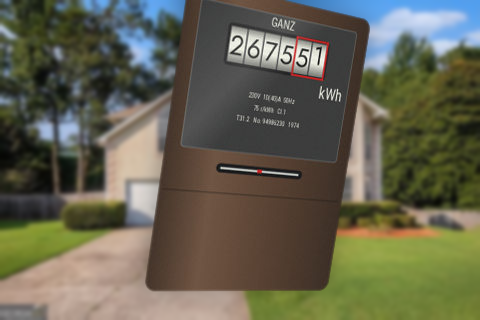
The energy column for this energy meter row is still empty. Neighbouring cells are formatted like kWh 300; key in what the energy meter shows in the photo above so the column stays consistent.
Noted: kWh 2675.51
